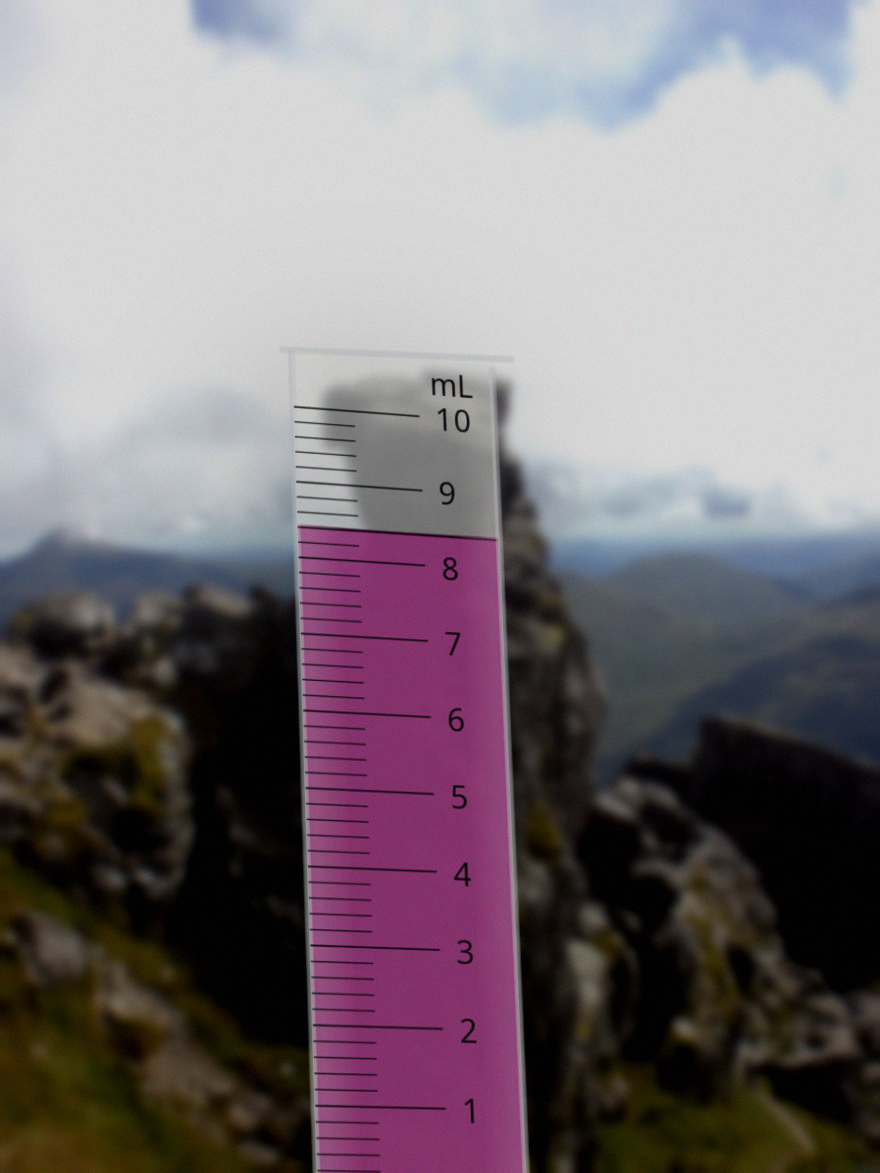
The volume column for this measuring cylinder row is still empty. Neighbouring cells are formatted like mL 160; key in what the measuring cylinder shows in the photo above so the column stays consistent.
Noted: mL 8.4
